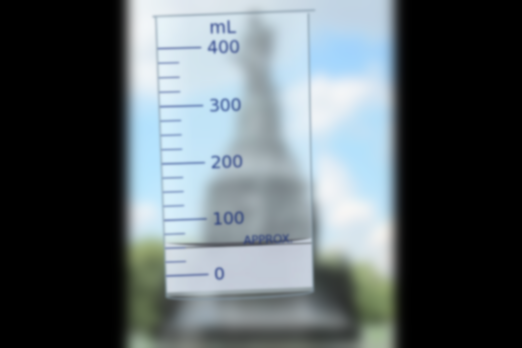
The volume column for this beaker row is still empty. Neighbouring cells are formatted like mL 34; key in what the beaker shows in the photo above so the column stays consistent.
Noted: mL 50
